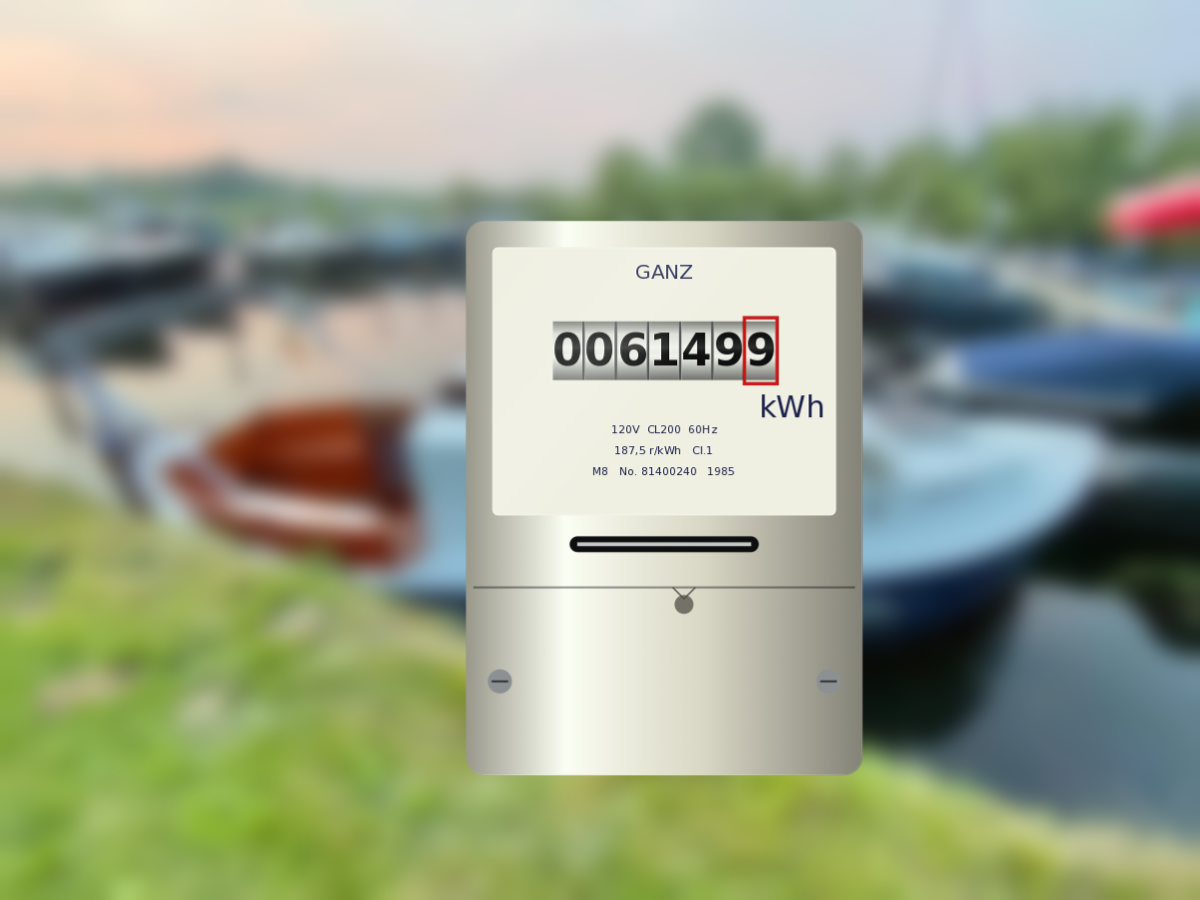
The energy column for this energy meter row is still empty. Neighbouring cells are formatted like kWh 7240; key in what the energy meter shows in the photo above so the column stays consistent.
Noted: kWh 6149.9
